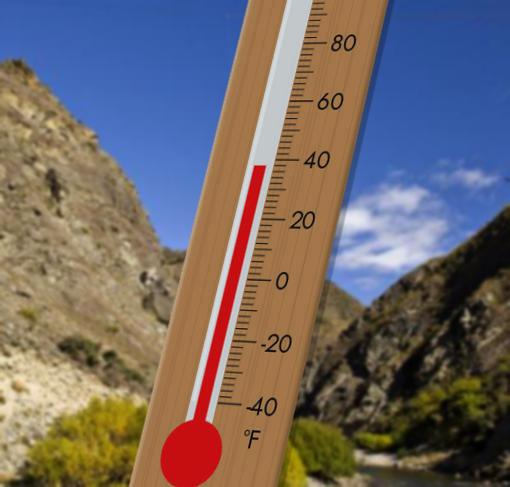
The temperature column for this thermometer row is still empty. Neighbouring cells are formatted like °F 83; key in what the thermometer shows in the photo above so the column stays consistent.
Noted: °F 38
